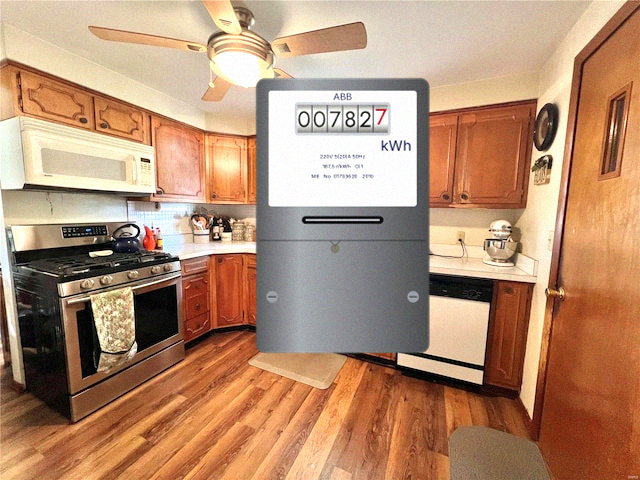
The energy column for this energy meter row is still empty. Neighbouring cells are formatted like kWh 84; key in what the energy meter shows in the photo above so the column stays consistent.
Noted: kWh 782.7
